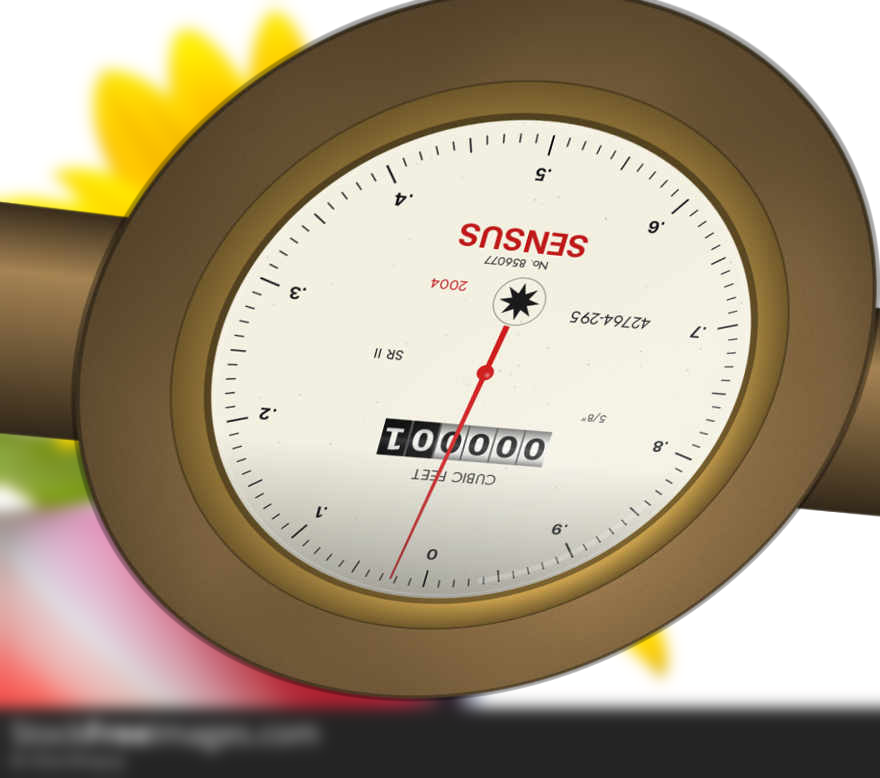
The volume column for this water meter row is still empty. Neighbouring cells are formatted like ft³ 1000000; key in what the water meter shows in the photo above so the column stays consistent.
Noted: ft³ 1.02
